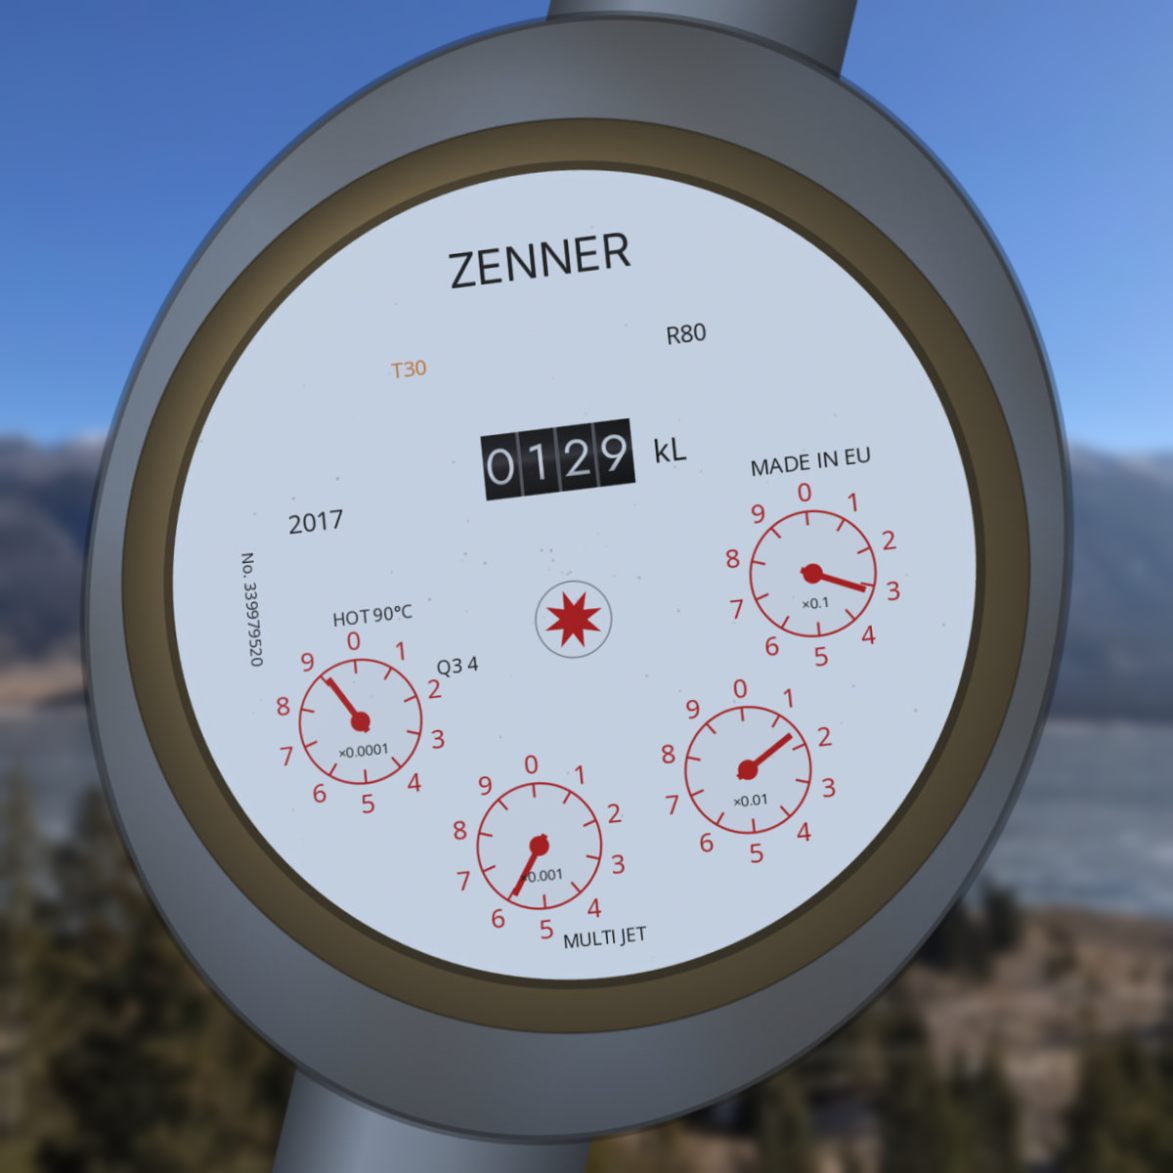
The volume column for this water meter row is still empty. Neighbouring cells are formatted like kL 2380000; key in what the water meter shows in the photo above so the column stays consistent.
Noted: kL 129.3159
